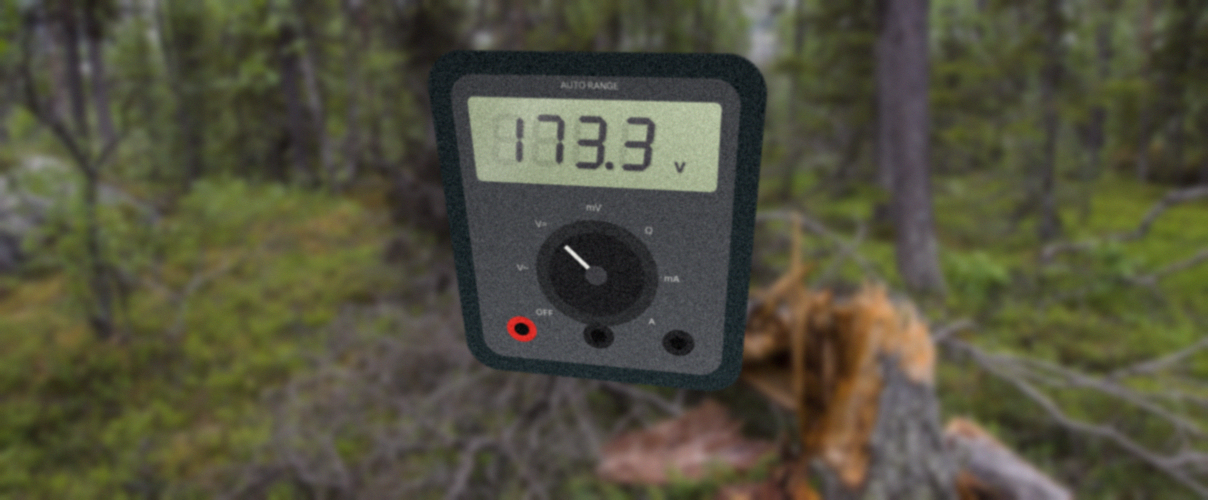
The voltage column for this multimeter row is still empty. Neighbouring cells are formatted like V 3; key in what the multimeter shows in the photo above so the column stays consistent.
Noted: V 173.3
